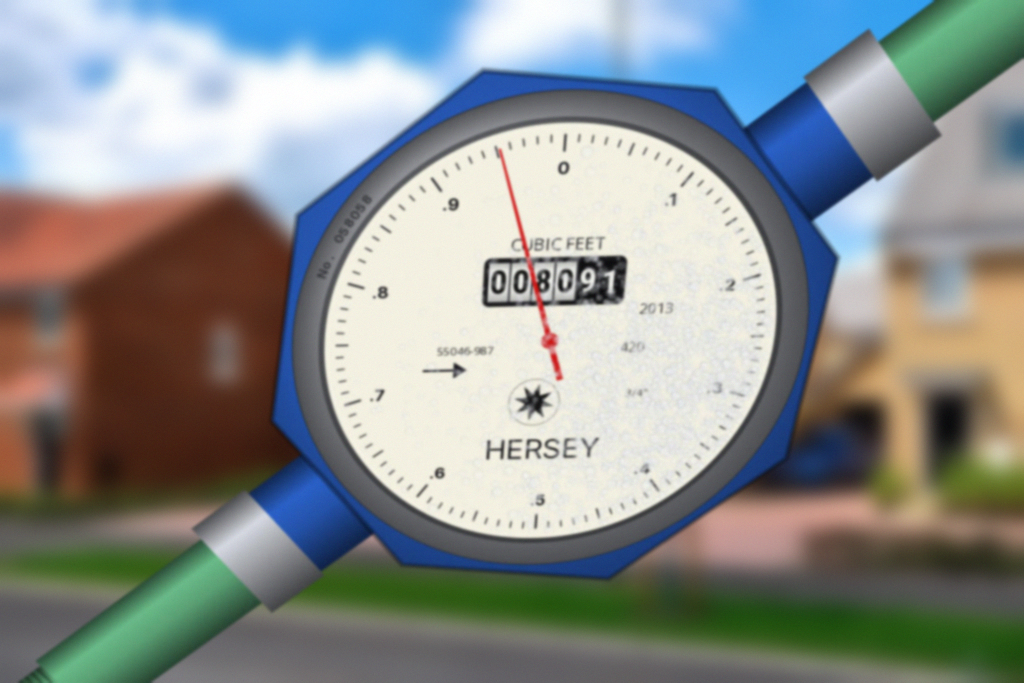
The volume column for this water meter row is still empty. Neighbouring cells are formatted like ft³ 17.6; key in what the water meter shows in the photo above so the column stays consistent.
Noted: ft³ 8090.95
